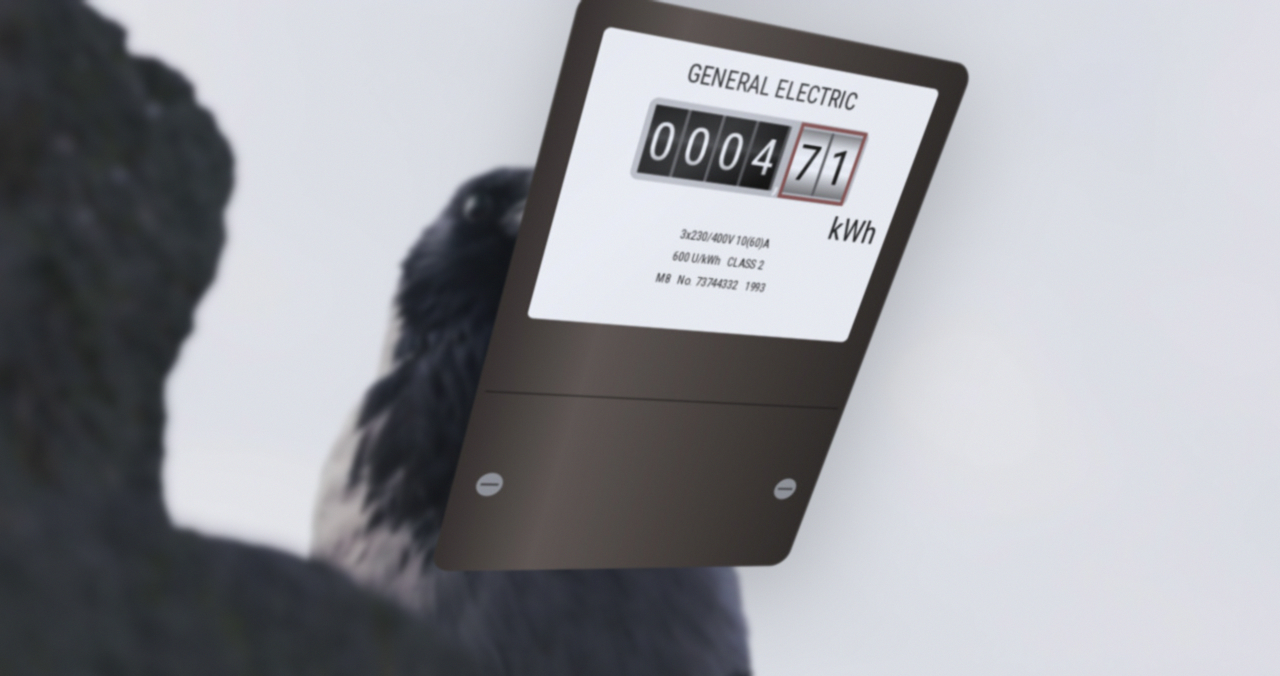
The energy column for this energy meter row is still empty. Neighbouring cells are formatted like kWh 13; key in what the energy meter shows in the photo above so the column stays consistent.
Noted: kWh 4.71
